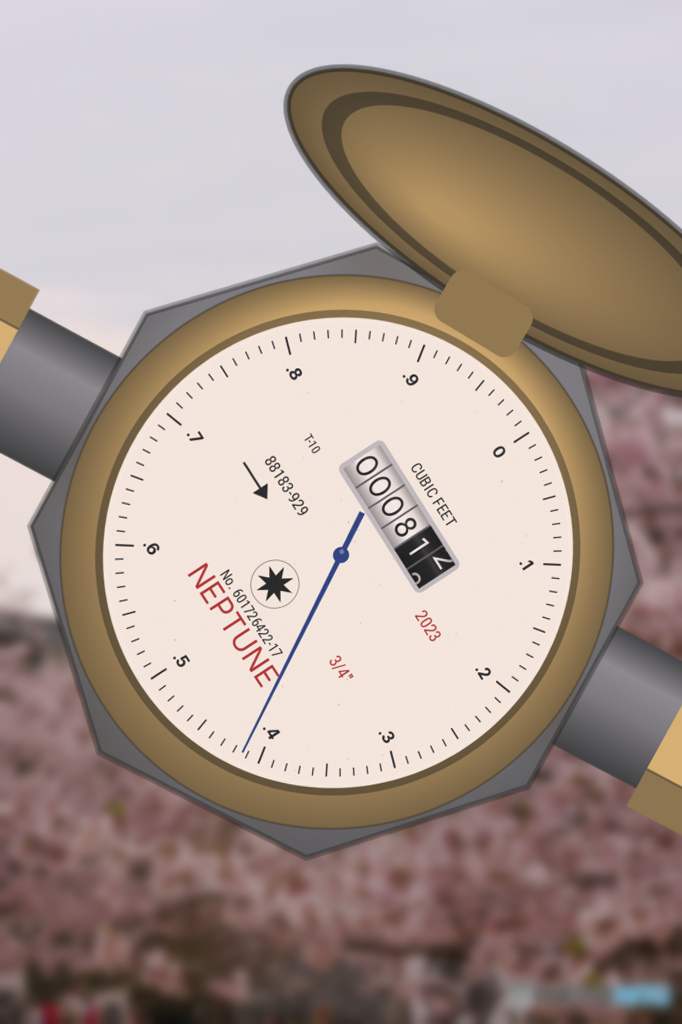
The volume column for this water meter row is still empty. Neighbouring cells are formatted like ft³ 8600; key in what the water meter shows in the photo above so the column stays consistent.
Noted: ft³ 812.41
